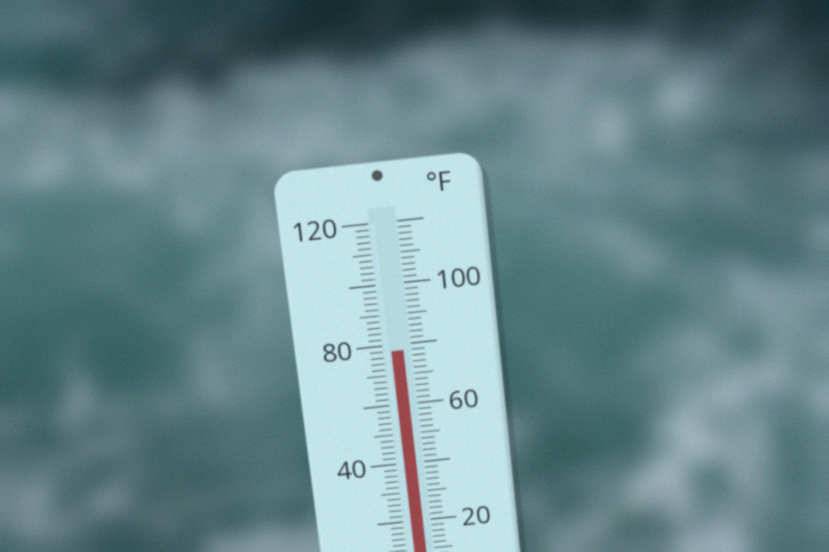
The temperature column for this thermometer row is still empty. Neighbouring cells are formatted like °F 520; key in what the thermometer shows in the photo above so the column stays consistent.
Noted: °F 78
